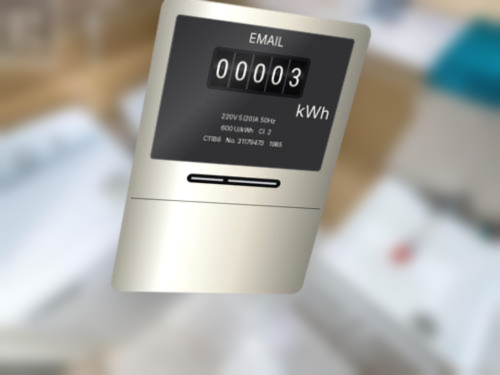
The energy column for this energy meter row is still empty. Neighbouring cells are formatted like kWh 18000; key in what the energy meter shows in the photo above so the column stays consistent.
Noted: kWh 3
